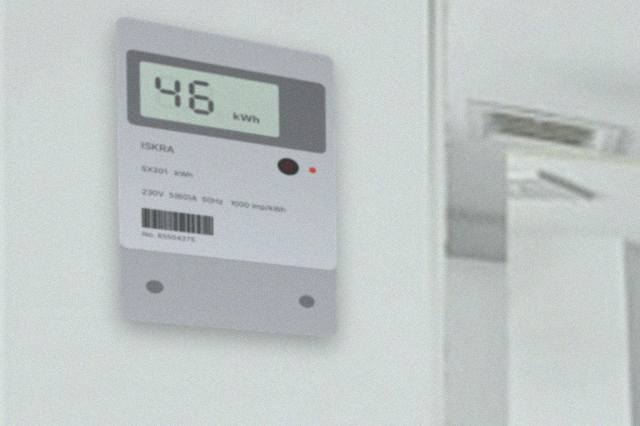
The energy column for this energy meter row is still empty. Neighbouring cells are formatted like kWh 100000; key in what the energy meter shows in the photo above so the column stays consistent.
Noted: kWh 46
